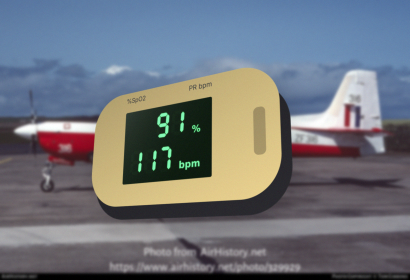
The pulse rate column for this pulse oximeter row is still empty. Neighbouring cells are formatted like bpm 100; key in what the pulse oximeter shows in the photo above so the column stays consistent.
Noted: bpm 117
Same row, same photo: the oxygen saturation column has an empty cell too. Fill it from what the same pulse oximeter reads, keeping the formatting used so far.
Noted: % 91
